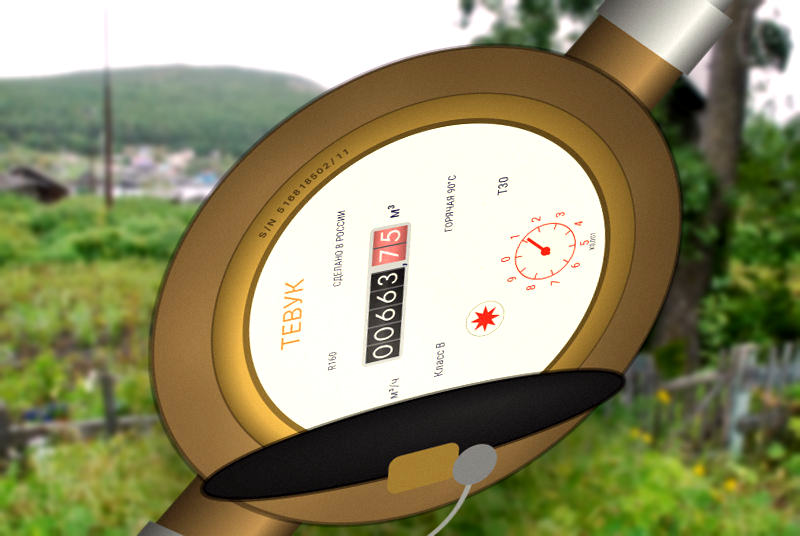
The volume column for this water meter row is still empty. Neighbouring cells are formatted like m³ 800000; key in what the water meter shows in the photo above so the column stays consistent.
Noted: m³ 663.751
